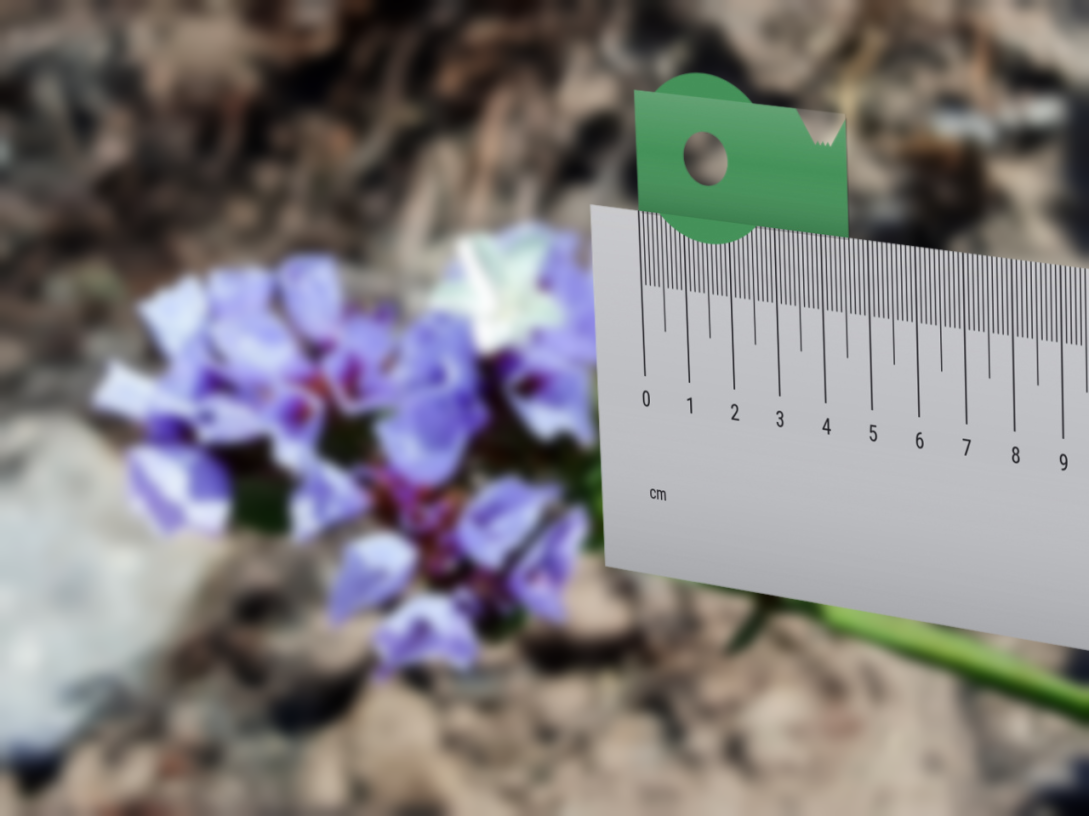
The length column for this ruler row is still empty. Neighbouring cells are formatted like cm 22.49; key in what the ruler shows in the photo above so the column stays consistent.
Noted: cm 4.6
